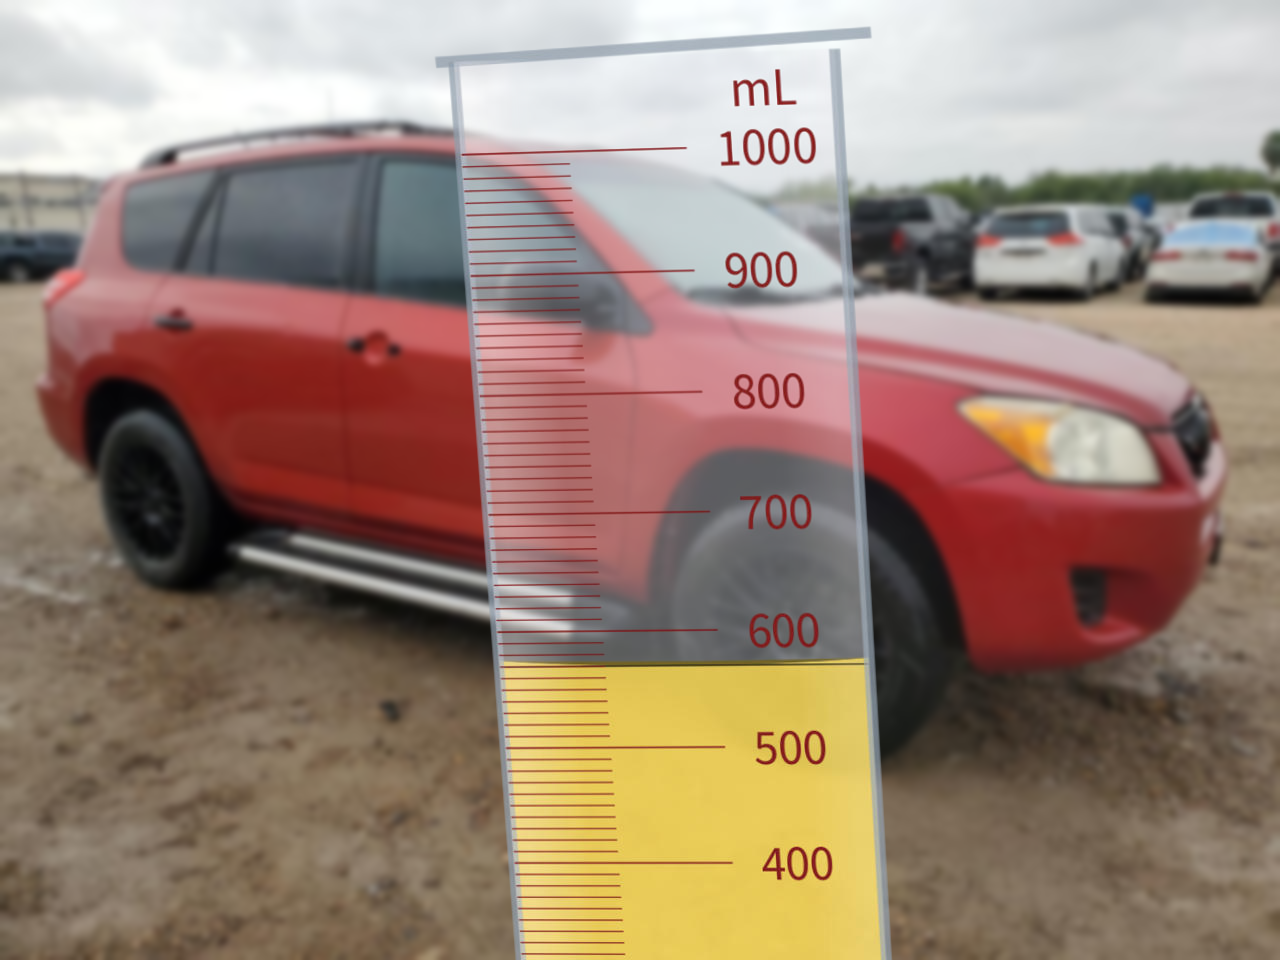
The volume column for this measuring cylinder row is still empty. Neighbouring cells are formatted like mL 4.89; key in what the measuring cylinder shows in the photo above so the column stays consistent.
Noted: mL 570
